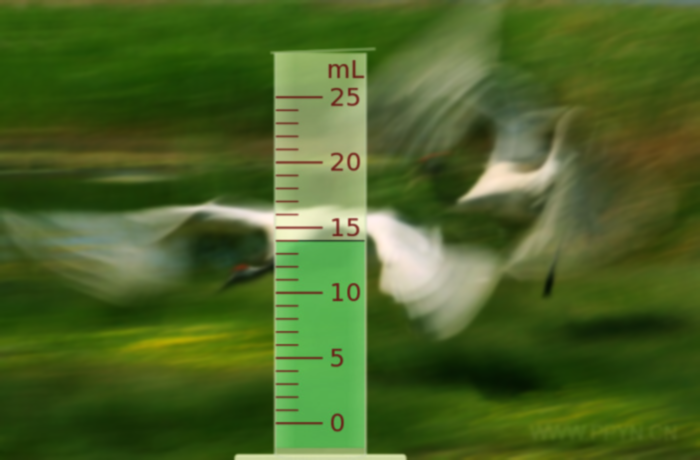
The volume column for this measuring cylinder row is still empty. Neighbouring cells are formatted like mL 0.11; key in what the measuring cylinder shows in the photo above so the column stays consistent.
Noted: mL 14
